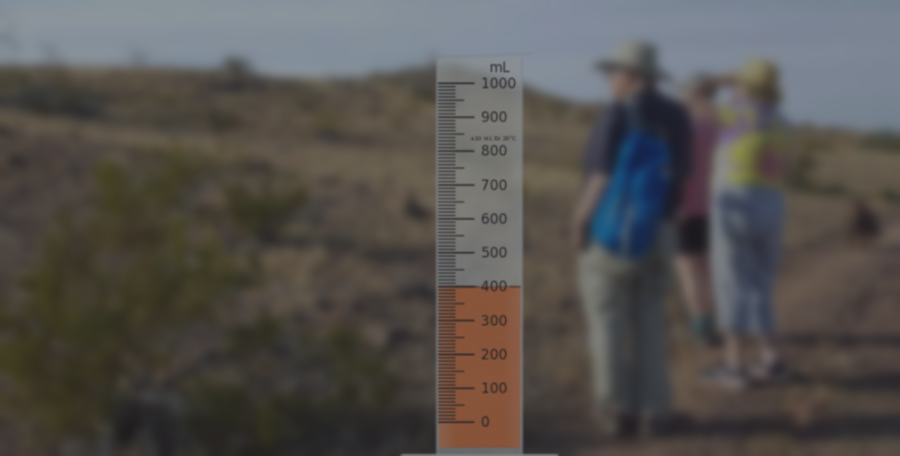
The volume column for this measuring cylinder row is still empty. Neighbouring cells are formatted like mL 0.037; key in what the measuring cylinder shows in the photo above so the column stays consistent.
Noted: mL 400
